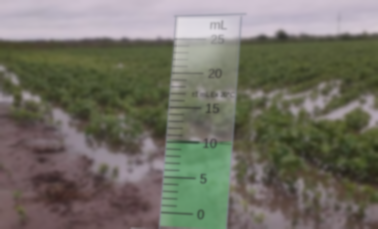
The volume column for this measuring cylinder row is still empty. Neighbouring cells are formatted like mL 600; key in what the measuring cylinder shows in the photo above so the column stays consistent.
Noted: mL 10
